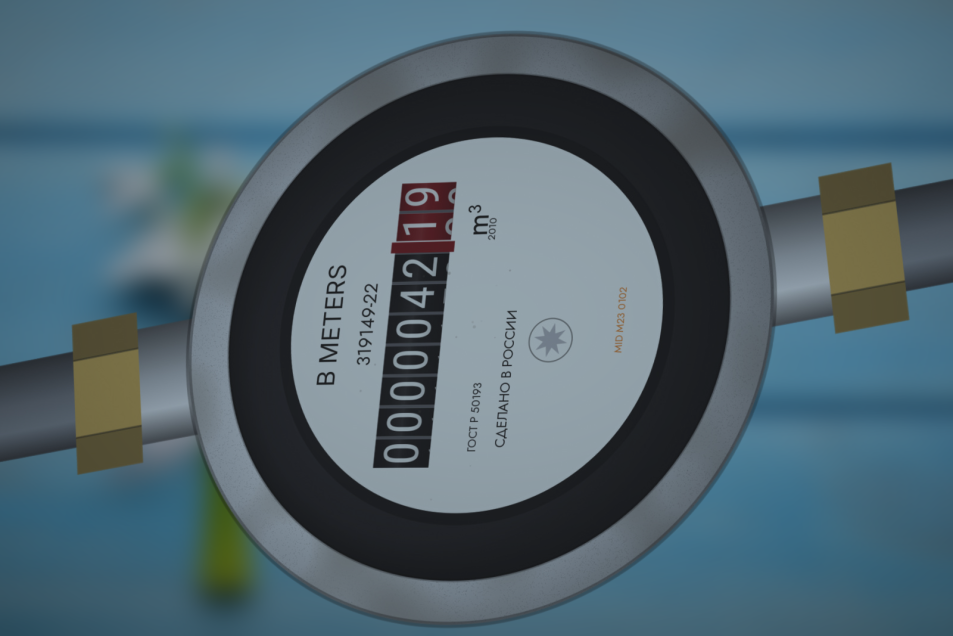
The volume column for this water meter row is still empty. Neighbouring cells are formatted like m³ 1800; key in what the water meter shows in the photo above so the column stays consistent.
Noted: m³ 42.19
